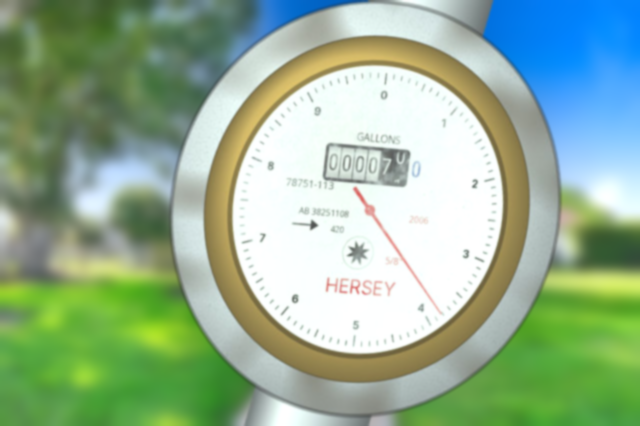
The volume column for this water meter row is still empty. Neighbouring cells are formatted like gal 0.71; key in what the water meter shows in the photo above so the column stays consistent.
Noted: gal 703.8
